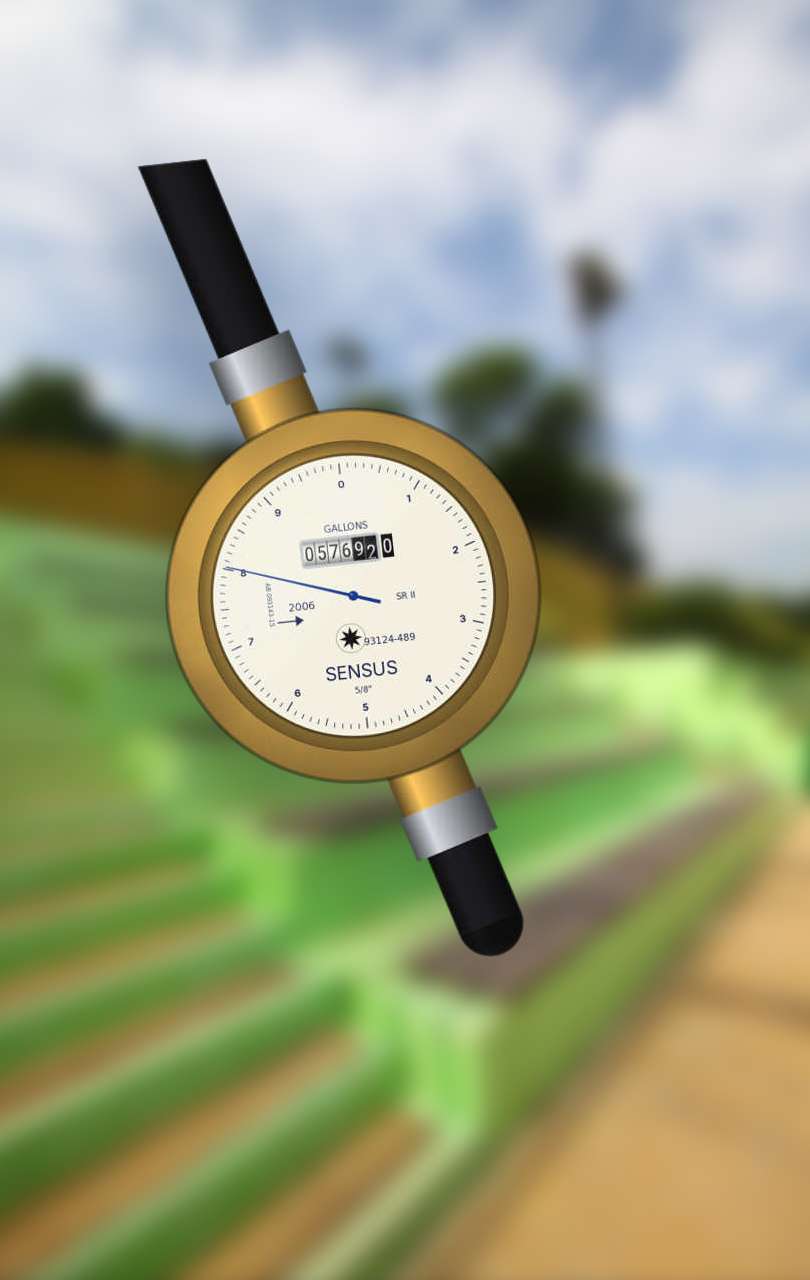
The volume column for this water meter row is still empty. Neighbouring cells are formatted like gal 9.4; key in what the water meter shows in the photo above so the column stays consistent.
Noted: gal 576918.0
